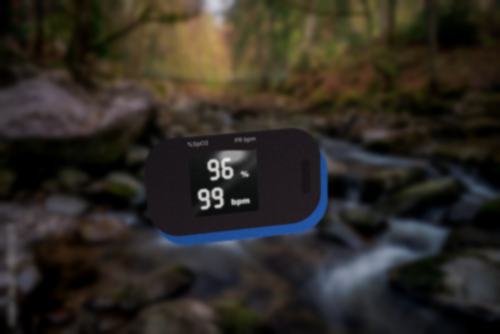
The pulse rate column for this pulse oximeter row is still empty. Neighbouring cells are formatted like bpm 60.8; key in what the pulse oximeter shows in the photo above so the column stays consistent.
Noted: bpm 99
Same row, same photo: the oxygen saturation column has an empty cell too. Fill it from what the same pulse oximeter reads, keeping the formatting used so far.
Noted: % 96
